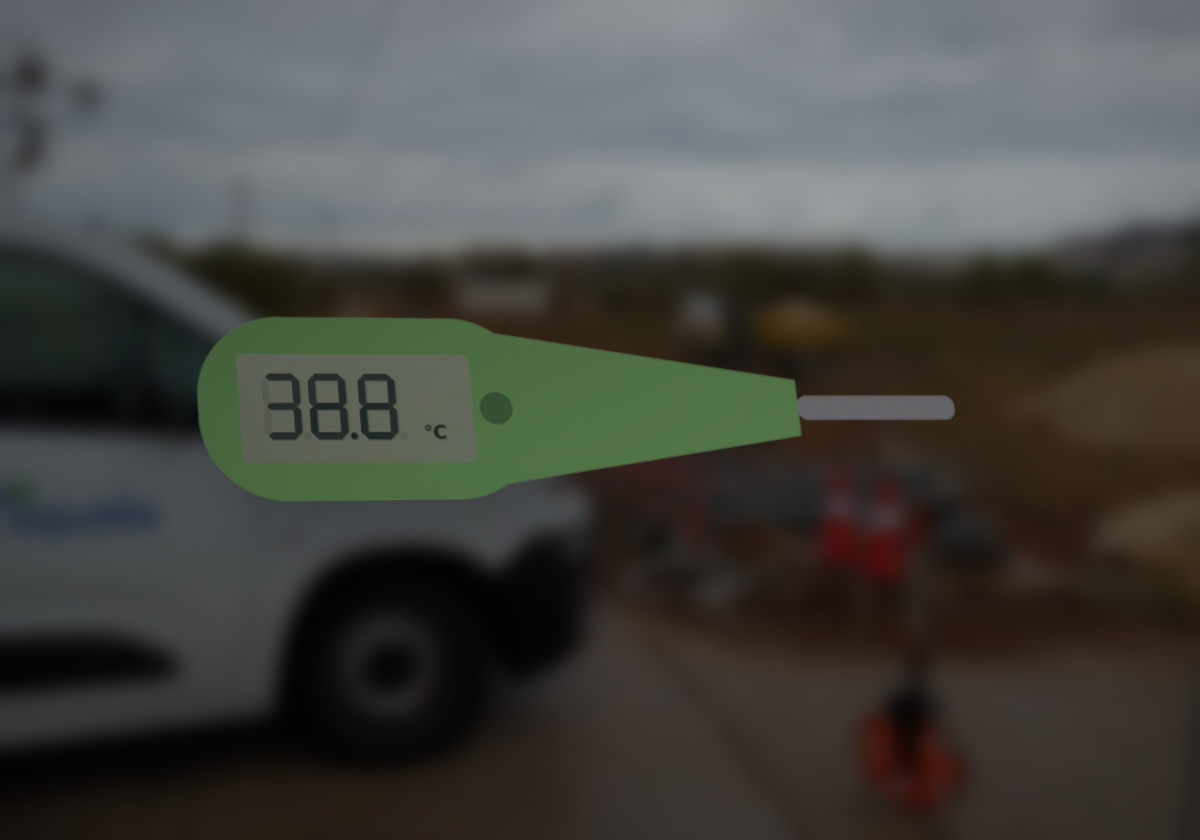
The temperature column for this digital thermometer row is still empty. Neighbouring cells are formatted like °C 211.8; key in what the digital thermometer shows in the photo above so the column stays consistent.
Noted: °C 38.8
